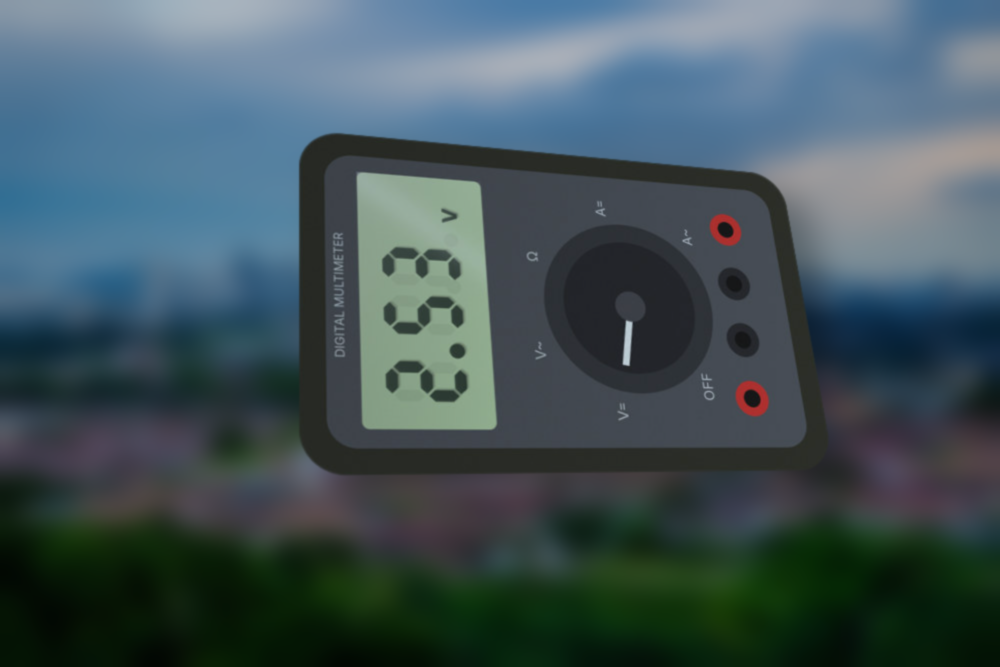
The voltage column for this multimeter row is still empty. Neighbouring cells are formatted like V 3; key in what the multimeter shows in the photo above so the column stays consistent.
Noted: V 2.53
